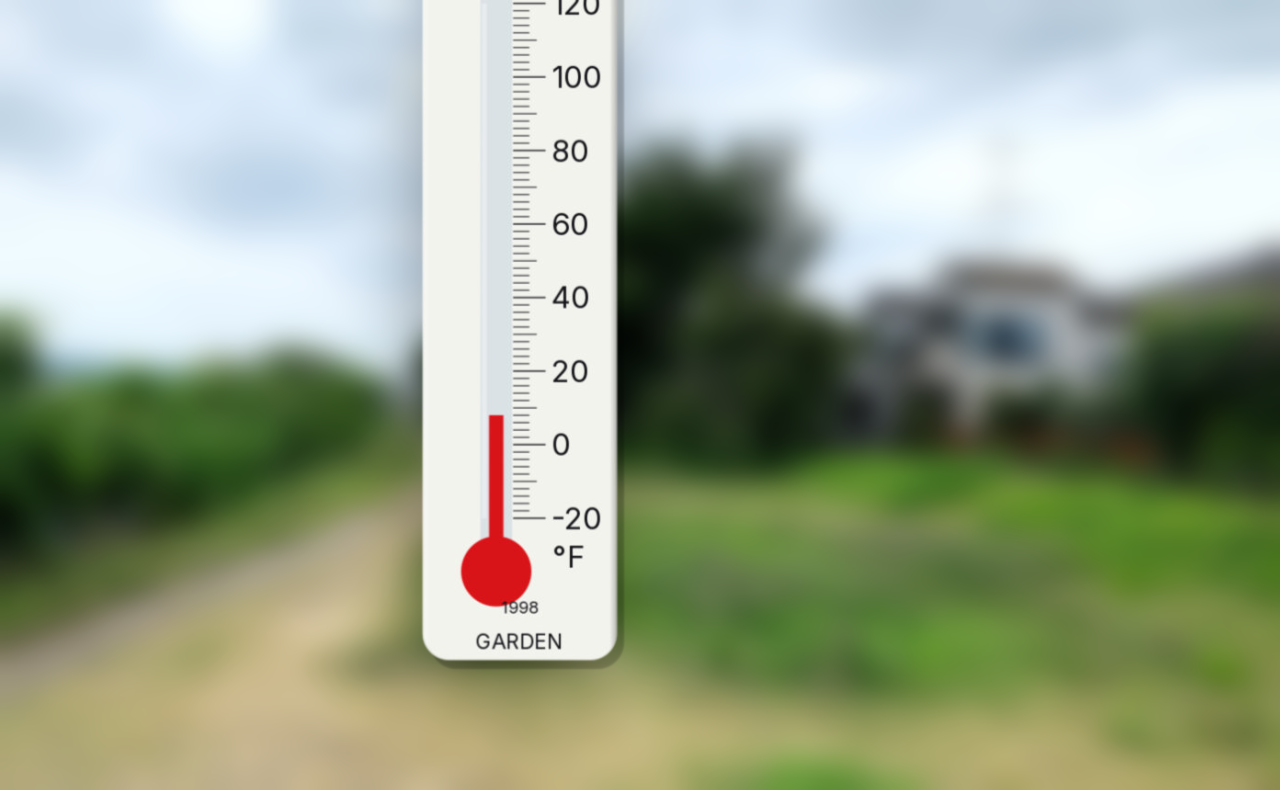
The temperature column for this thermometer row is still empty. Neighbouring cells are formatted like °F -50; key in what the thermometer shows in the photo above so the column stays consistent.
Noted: °F 8
